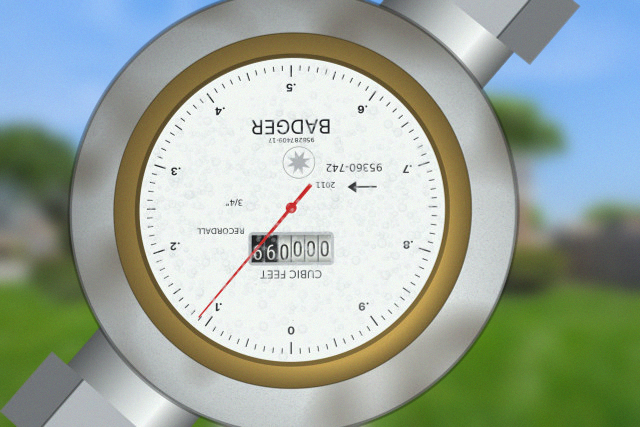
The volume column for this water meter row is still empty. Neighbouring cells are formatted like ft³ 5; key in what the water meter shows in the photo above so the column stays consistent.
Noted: ft³ 99.11
